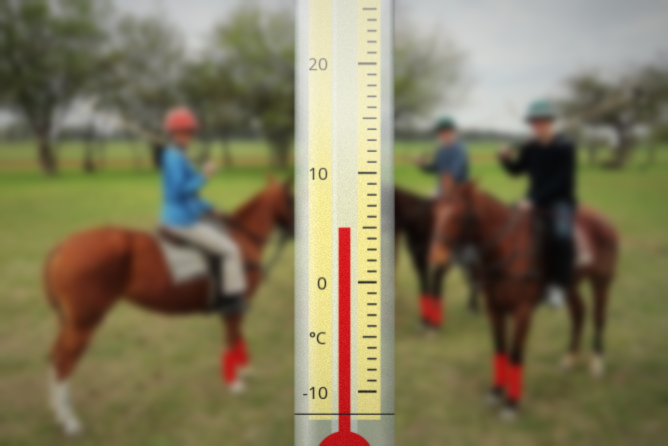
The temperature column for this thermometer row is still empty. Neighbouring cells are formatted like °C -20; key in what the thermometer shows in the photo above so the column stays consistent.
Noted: °C 5
